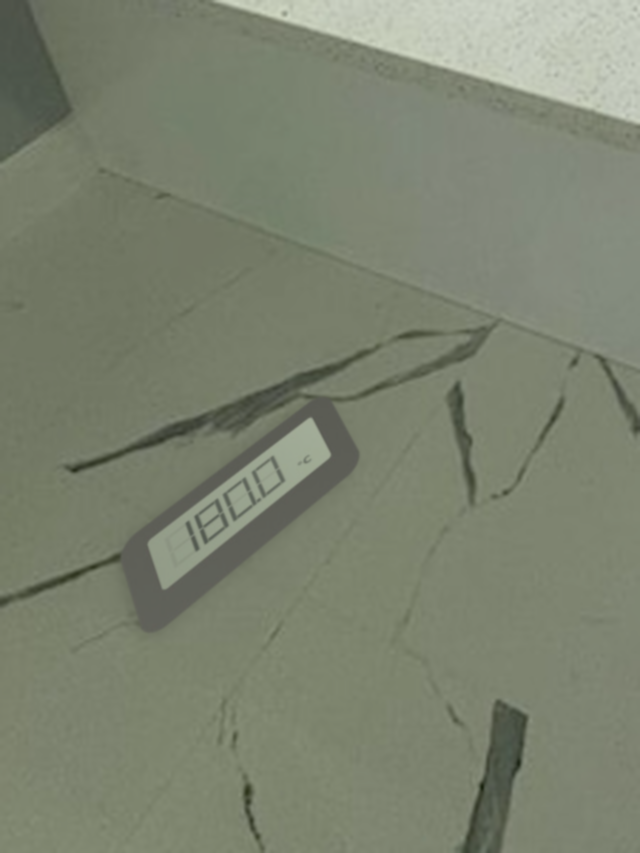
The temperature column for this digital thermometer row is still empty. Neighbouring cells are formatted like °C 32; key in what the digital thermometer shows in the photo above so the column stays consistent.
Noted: °C 180.0
